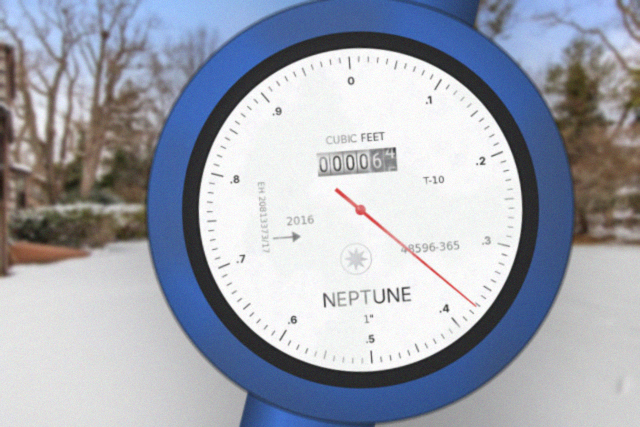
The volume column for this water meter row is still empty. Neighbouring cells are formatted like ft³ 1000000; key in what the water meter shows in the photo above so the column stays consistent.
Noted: ft³ 64.37
